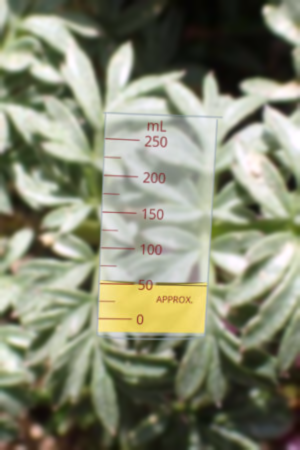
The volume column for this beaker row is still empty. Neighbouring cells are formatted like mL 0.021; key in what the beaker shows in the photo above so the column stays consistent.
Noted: mL 50
